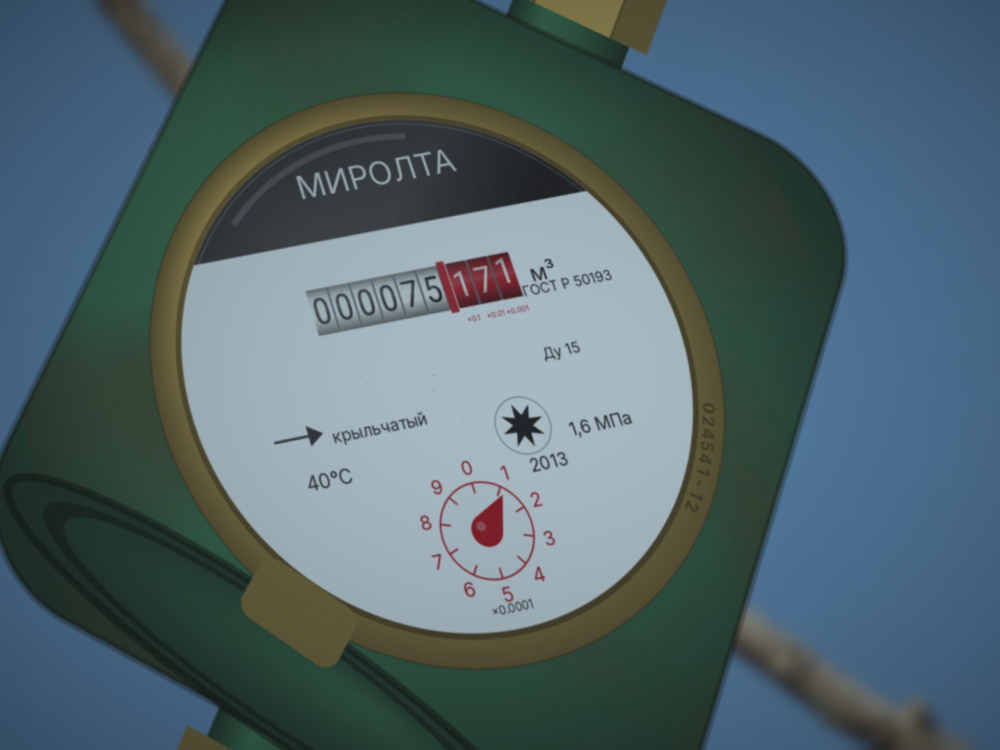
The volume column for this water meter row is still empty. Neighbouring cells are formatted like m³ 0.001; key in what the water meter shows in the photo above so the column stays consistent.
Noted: m³ 75.1711
